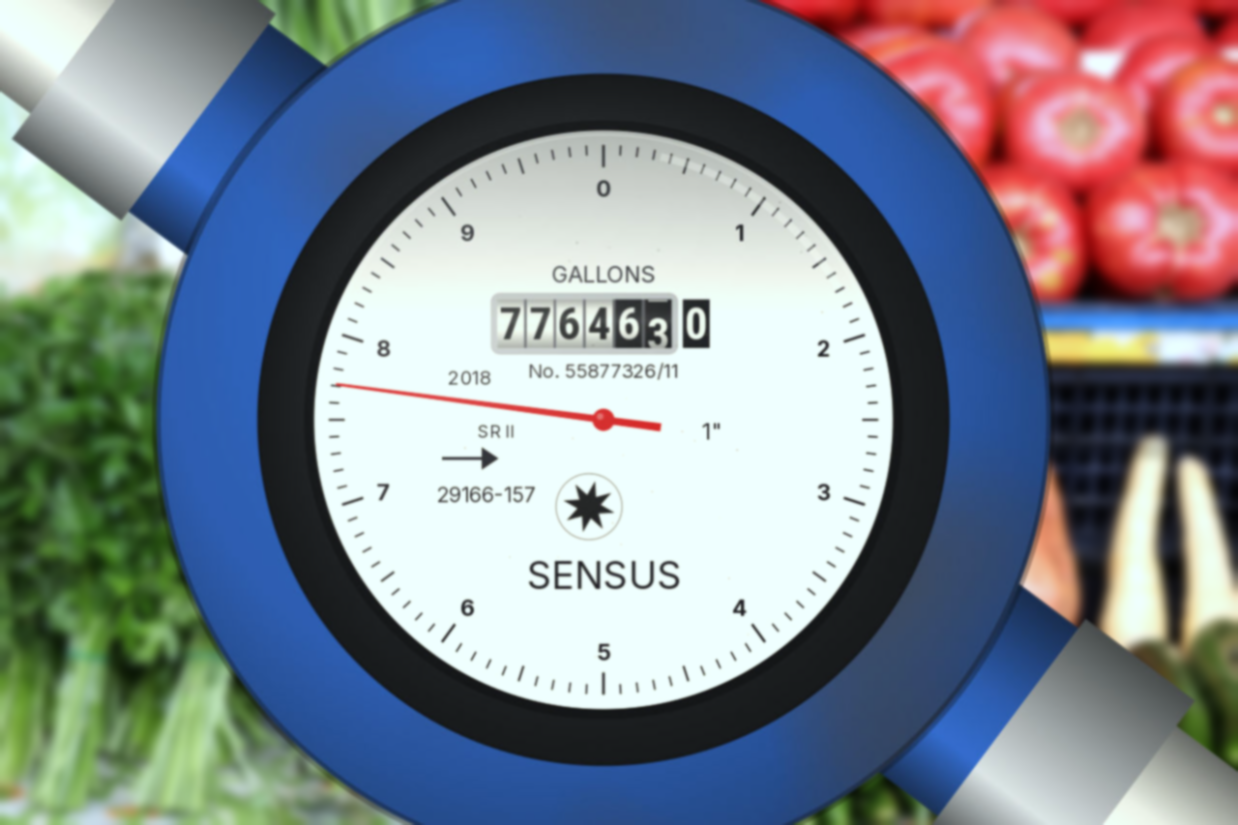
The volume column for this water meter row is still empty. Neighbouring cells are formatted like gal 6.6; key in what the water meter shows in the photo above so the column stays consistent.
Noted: gal 7764627.7
